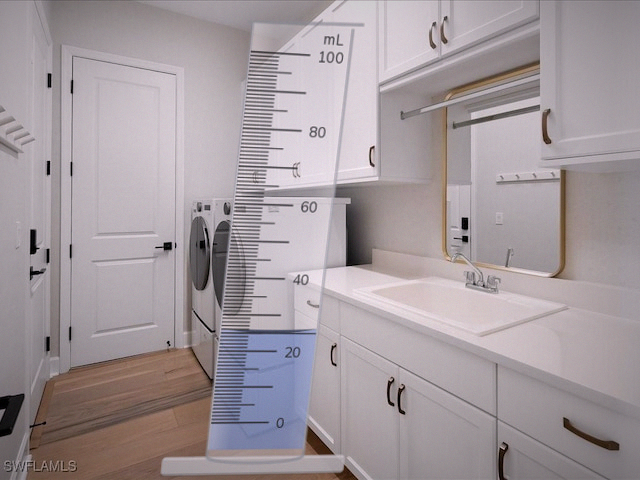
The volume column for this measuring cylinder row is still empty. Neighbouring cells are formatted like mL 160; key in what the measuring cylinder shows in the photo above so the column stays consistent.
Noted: mL 25
